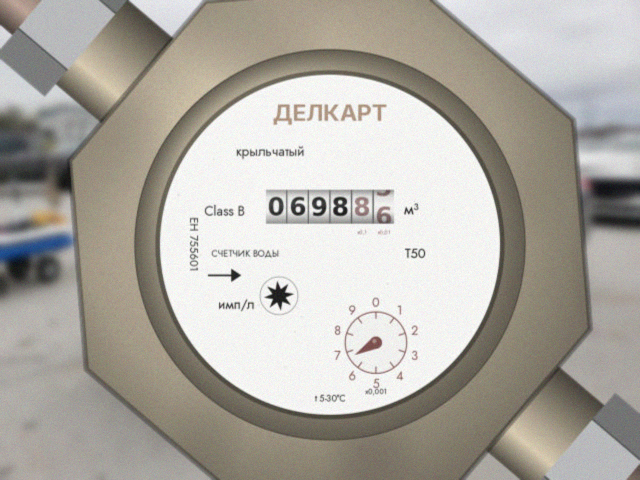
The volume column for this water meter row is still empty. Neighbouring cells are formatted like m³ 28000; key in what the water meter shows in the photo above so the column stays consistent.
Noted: m³ 698.856
